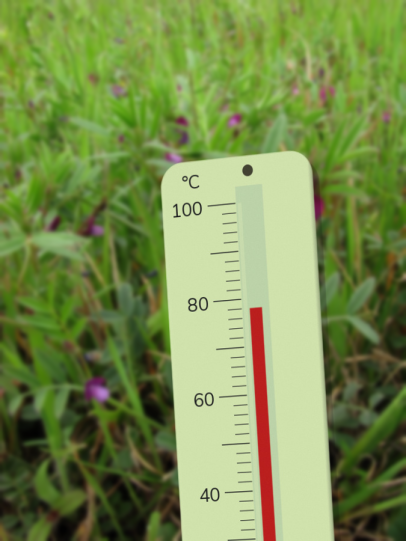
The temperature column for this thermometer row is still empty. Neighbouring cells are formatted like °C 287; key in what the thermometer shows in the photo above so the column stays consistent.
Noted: °C 78
